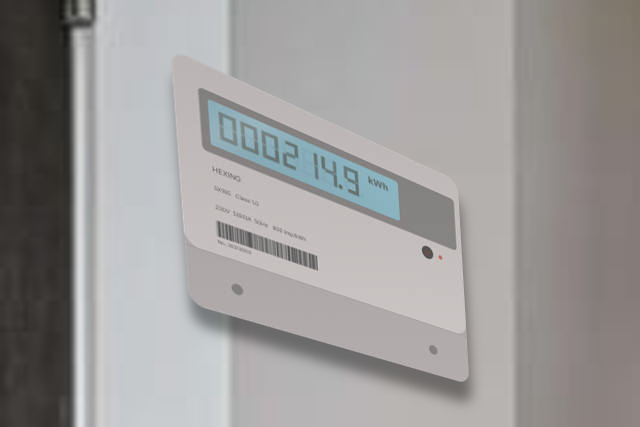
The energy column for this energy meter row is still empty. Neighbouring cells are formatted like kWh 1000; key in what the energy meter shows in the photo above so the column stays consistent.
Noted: kWh 214.9
